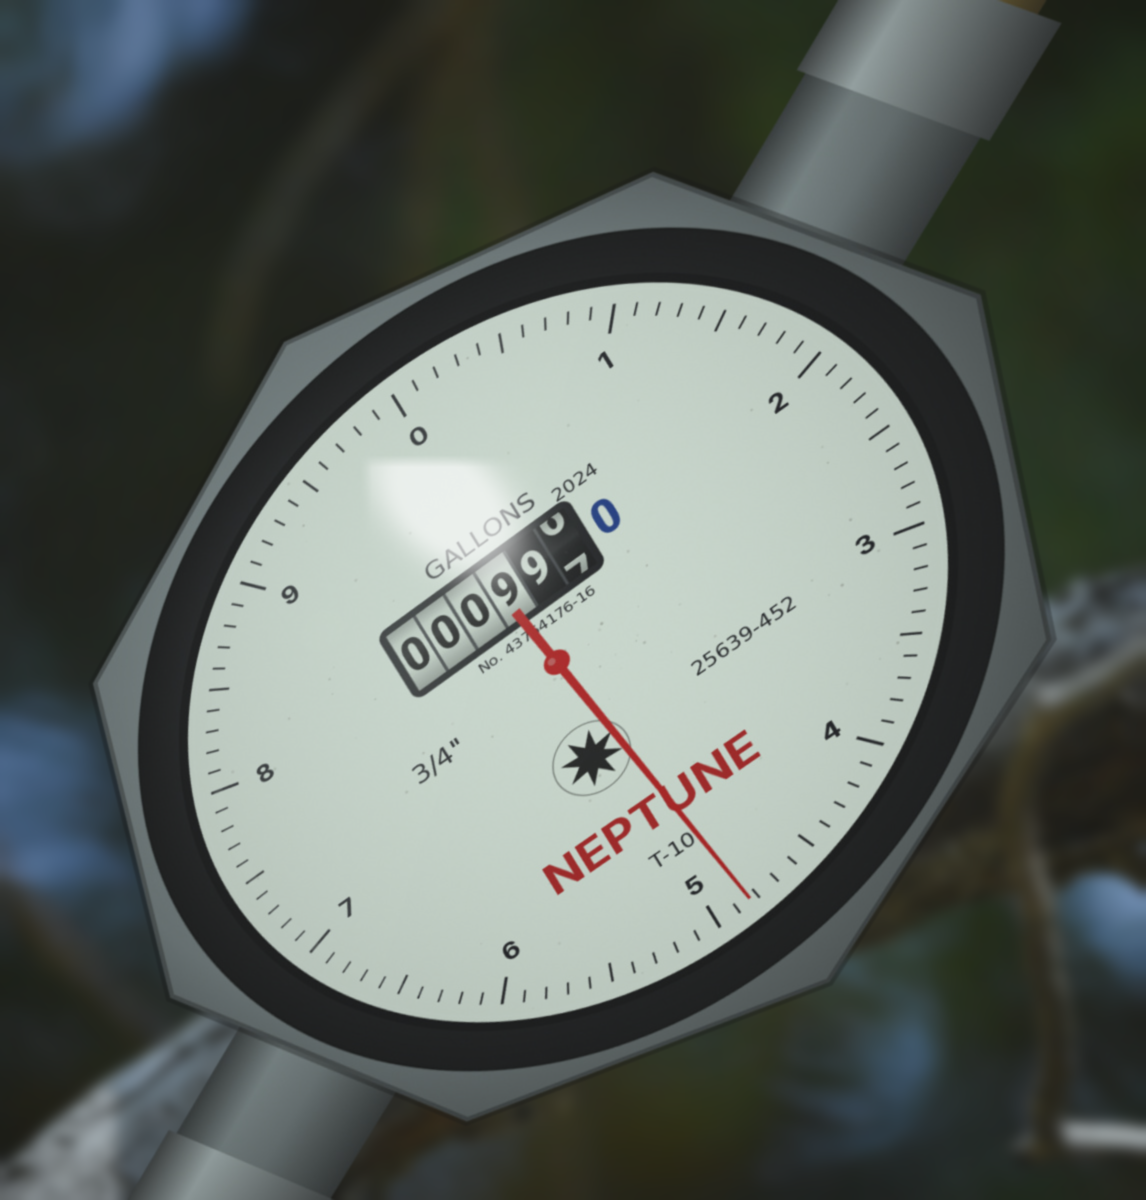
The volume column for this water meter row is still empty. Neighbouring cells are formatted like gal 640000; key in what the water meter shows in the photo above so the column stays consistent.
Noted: gal 9964.8
